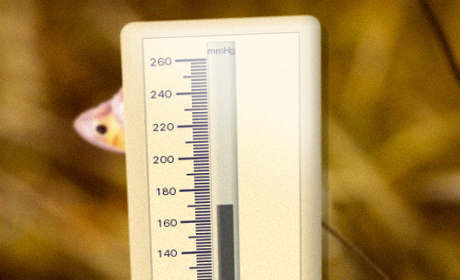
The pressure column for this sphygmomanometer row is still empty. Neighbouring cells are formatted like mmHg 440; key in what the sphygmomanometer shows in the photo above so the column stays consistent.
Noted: mmHg 170
